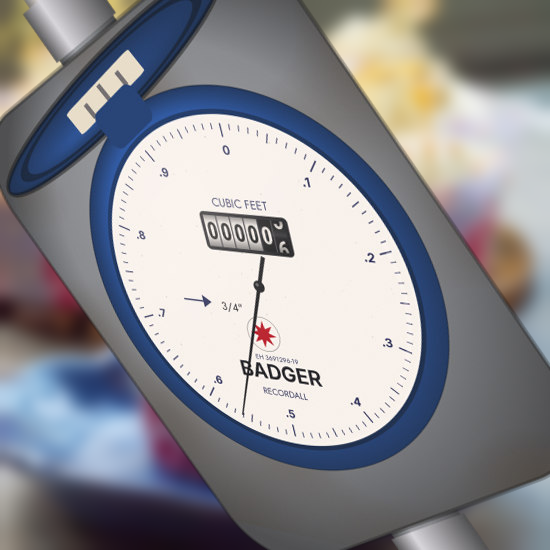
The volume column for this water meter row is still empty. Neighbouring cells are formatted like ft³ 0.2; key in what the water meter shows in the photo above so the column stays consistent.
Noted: ft³ 5.56
